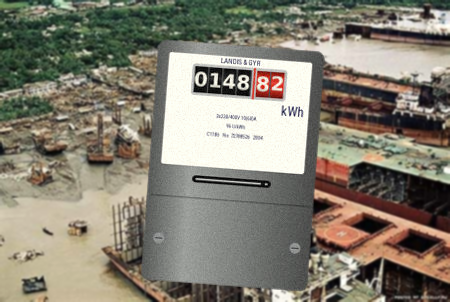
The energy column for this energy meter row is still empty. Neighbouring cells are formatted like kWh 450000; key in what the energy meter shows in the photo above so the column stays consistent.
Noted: kWh 148.82
